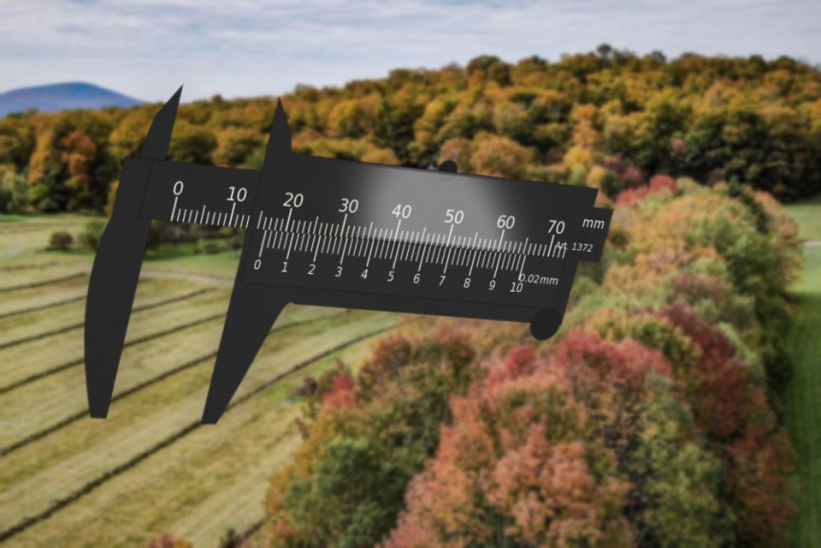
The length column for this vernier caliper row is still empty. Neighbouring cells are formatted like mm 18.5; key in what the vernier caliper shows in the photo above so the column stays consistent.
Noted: mm 16.5
